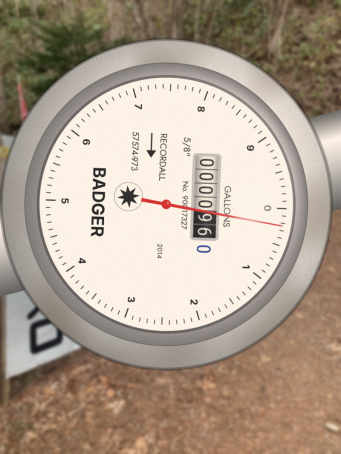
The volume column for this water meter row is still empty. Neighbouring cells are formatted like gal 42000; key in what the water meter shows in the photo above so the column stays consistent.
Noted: gal 960.2
